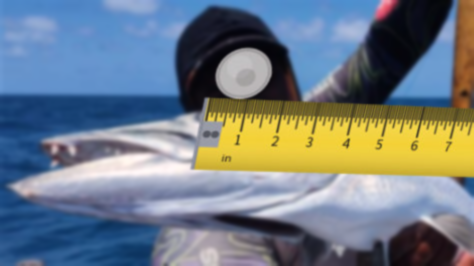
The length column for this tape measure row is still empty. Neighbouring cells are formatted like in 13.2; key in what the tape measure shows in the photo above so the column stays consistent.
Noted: in 1.5
